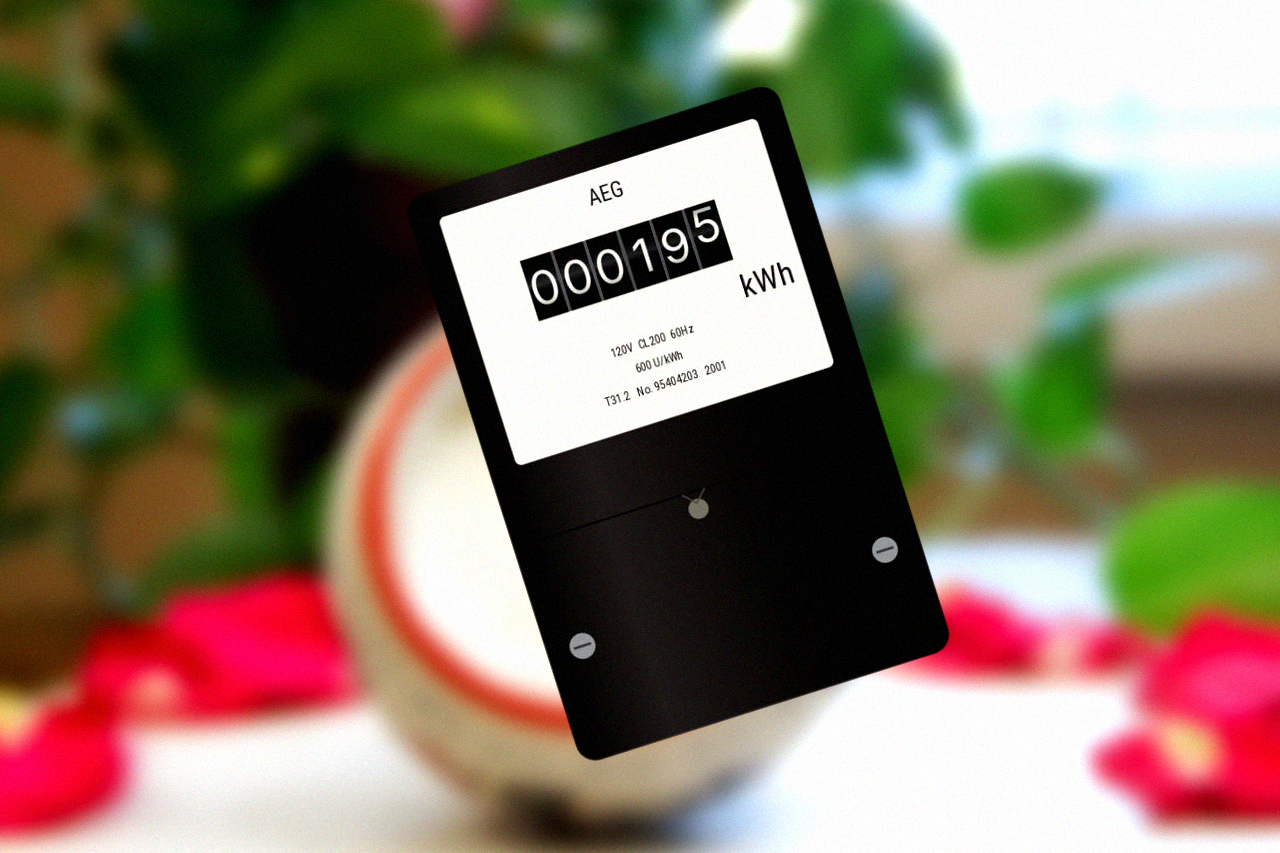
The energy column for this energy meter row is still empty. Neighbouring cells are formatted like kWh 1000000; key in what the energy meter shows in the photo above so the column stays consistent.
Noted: kWh 195
